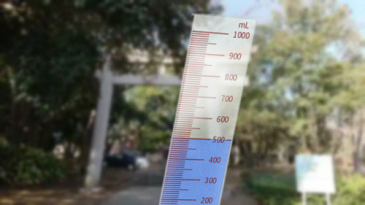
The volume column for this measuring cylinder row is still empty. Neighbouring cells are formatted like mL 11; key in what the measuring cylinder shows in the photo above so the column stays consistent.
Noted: mL 500
